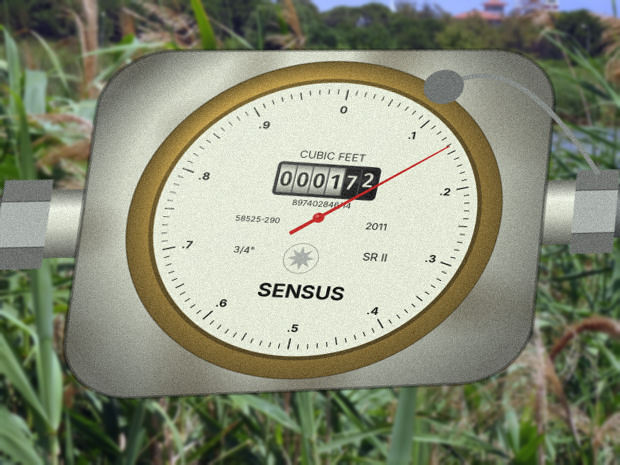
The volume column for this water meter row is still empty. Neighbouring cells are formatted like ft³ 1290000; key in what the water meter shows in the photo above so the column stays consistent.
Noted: ft³ 172.14
